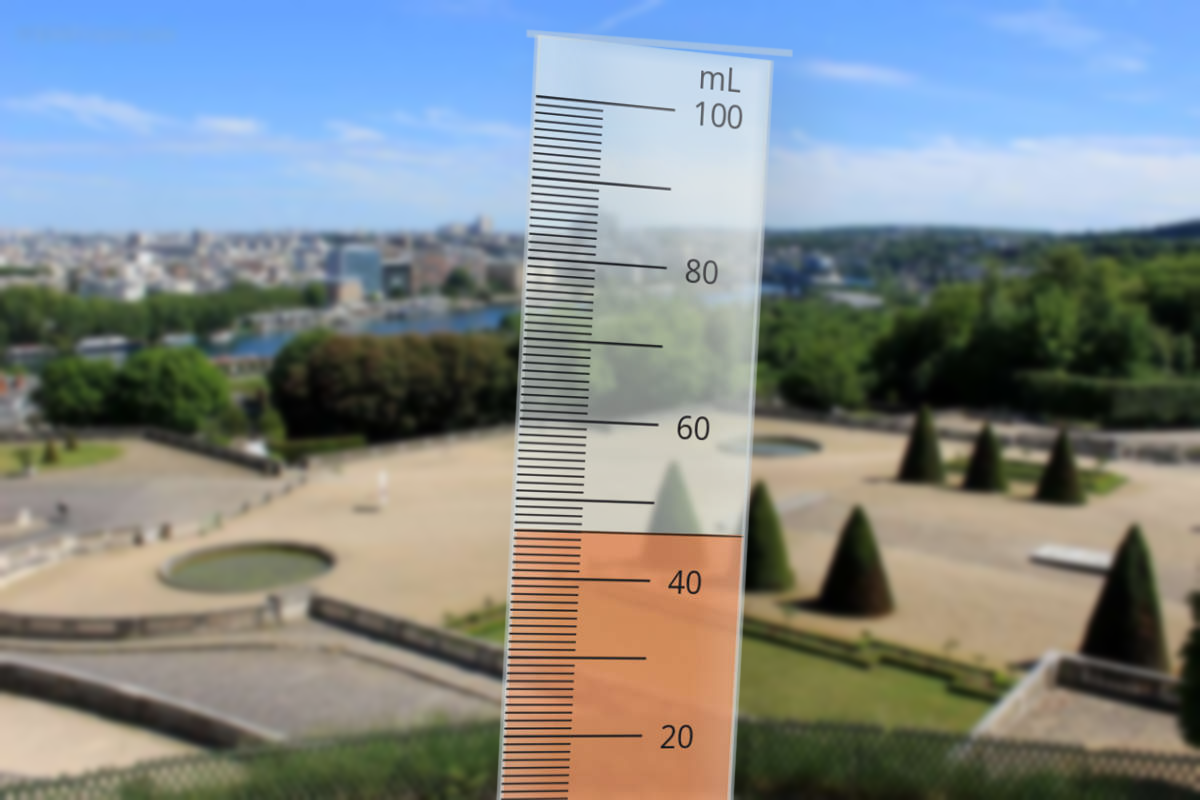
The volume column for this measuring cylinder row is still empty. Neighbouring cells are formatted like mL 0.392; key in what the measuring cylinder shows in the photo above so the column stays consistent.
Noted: mL 46
